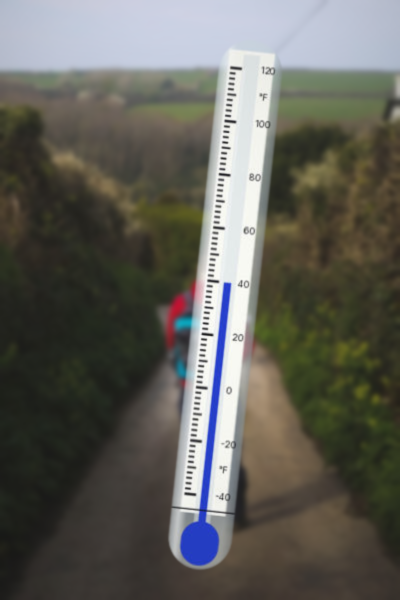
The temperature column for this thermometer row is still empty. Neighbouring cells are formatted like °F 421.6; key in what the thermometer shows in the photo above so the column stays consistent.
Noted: °F 40
